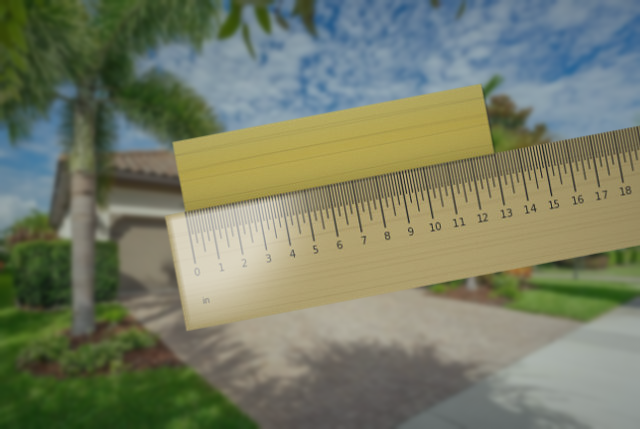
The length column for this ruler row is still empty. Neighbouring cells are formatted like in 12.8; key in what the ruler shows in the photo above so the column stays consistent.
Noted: in 13
